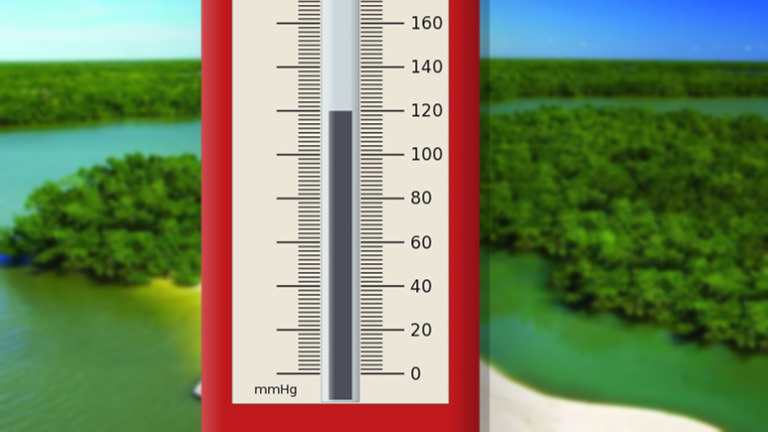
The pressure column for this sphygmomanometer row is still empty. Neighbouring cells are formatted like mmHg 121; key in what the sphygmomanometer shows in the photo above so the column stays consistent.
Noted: mmHg 120
